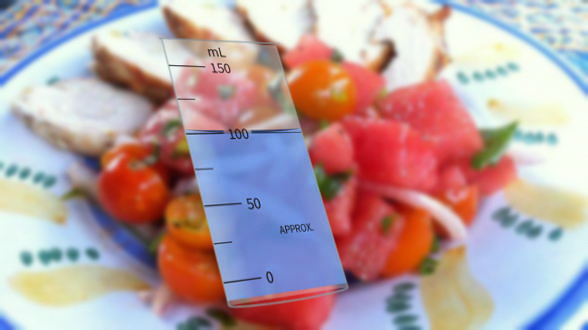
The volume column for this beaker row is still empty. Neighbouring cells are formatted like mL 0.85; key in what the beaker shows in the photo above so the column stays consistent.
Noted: mL 100
